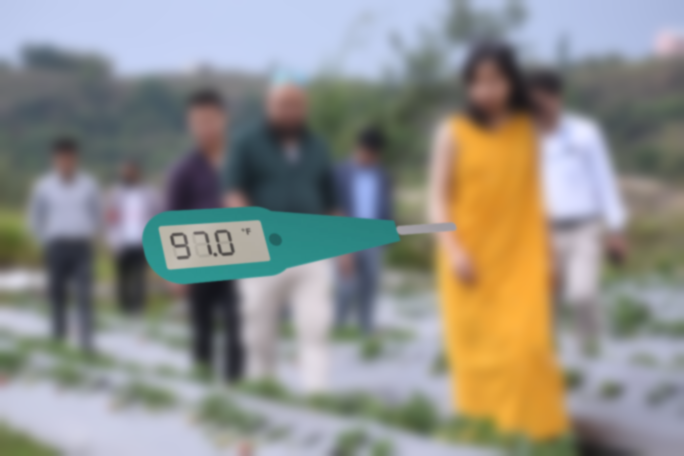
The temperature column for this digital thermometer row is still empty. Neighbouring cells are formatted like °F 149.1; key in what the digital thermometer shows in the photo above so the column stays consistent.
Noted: °F 97.0
